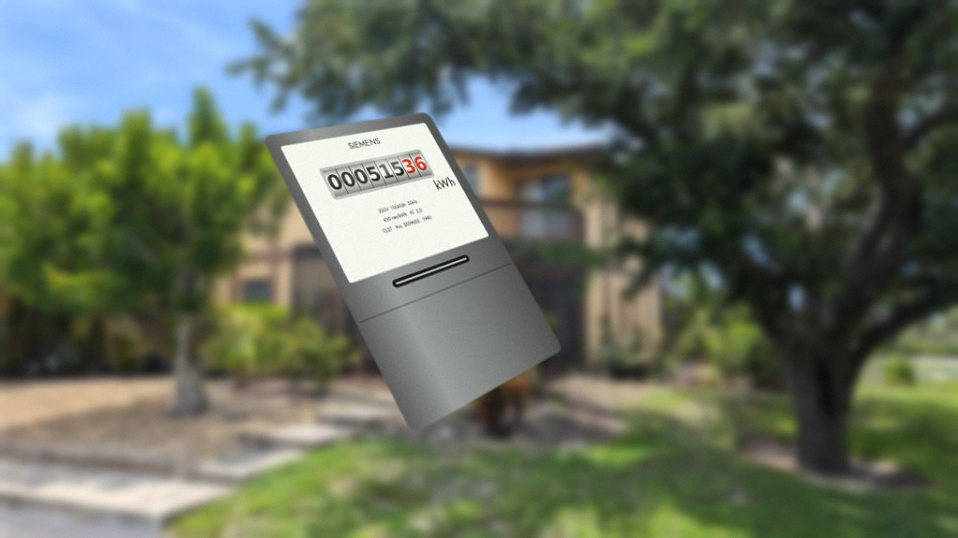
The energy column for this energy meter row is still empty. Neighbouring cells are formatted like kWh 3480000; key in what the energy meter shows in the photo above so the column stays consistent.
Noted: kWh 515.36
